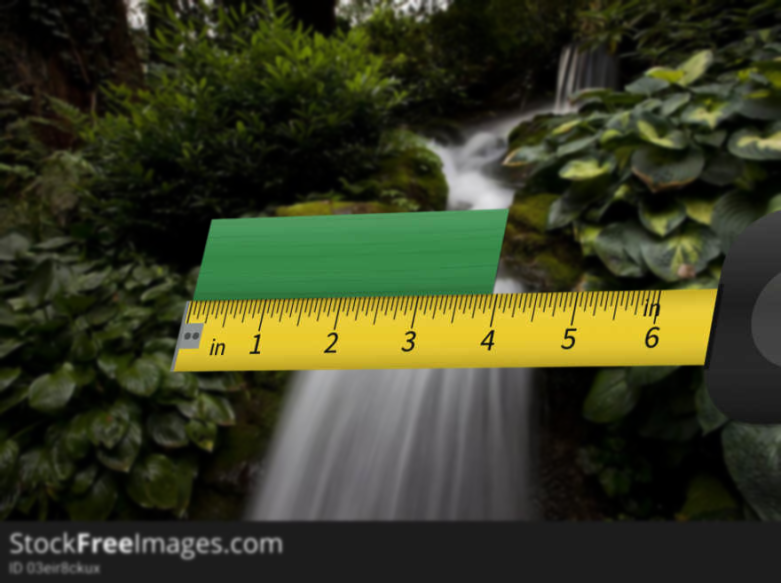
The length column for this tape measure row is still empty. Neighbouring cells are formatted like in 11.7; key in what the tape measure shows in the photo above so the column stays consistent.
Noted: in 3.9375
